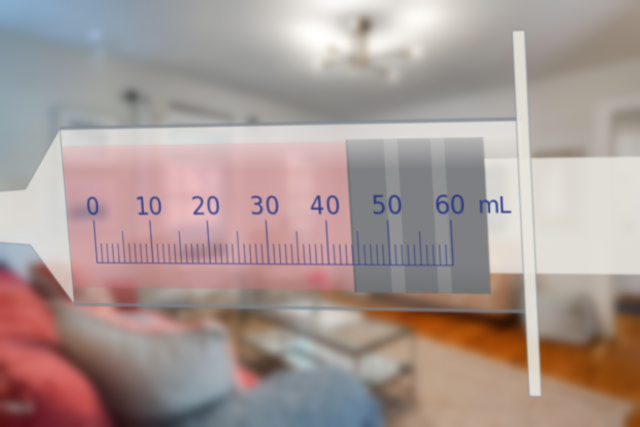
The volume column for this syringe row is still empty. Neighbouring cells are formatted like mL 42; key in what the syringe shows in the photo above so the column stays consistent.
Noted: mL 44
